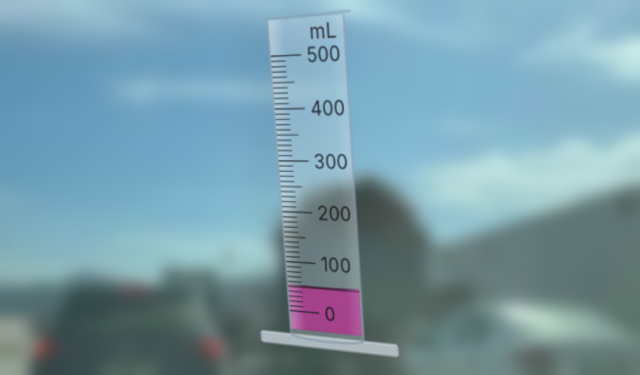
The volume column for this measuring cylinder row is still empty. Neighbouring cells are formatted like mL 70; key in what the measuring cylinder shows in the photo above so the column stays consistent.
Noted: mL 50
